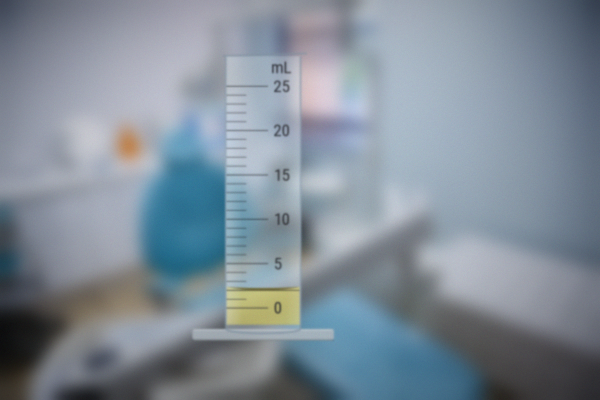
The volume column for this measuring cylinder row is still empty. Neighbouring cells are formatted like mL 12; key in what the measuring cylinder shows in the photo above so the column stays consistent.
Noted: mL 2
